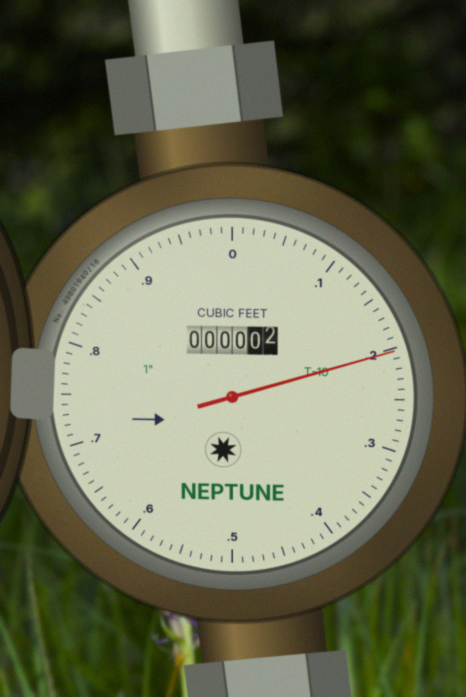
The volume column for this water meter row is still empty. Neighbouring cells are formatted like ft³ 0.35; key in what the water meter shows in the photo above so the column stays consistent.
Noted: ft³ 2.20
